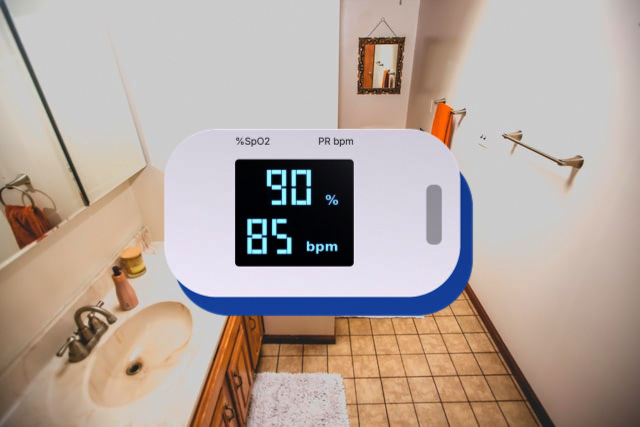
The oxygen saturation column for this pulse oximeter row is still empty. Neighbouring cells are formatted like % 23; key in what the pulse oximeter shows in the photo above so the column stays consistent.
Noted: % 90
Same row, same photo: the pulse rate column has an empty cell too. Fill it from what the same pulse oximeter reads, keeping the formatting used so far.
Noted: bpm 85
